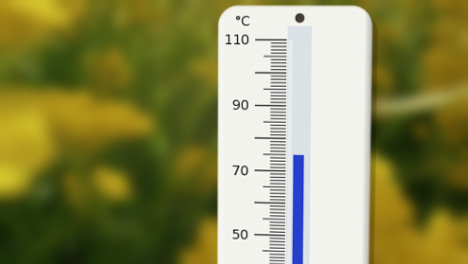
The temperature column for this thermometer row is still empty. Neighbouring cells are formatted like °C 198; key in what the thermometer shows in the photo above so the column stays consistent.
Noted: °C 75
